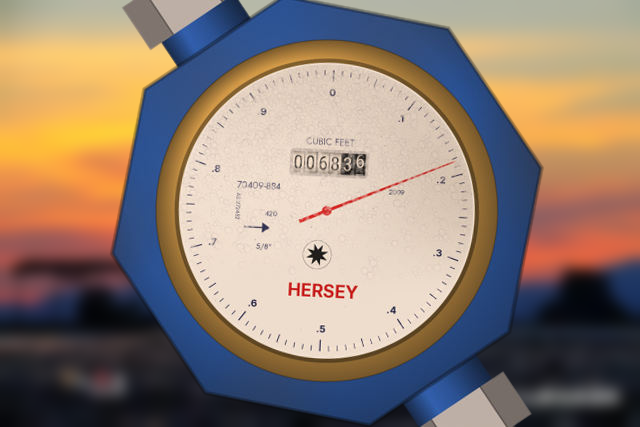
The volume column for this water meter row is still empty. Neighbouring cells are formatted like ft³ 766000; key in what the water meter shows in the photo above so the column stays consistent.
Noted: ft³ 6836.18
